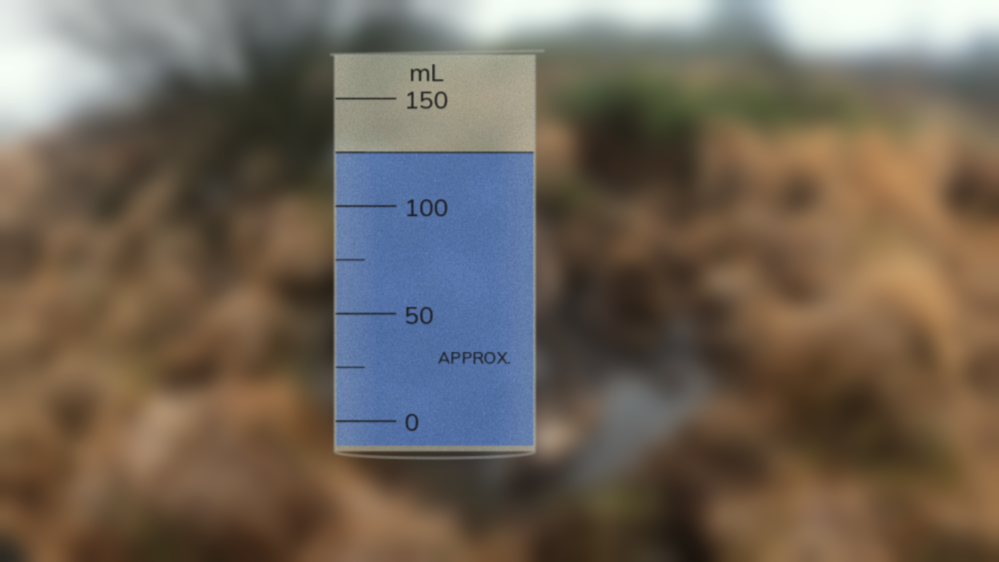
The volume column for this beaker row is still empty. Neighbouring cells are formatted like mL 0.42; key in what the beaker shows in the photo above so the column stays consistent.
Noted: mL 125
